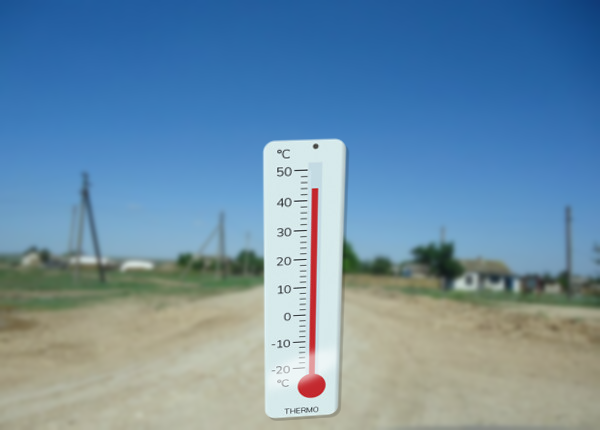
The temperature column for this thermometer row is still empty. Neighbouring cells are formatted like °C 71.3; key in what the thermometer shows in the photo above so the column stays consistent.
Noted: °C 44
